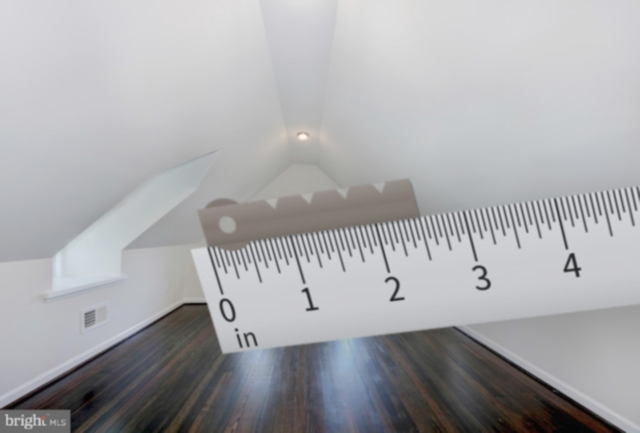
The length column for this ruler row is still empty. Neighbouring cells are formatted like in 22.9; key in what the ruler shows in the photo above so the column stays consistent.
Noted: in 2.5
